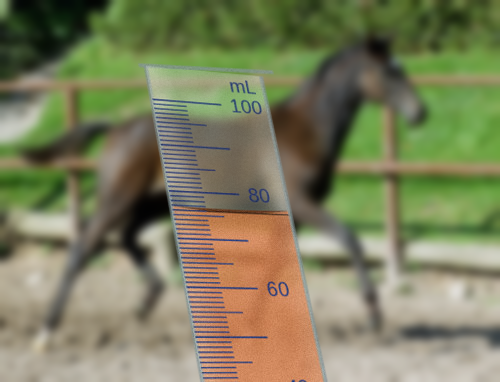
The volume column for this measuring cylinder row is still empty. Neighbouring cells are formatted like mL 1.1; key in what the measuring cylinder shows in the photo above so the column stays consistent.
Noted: mL 76
